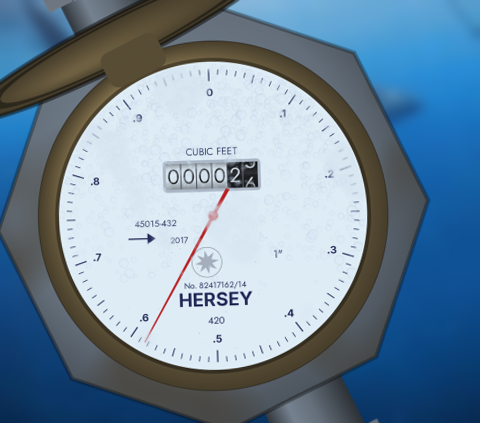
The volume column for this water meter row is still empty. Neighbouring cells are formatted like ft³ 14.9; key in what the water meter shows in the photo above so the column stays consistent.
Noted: ft³ 25.58
